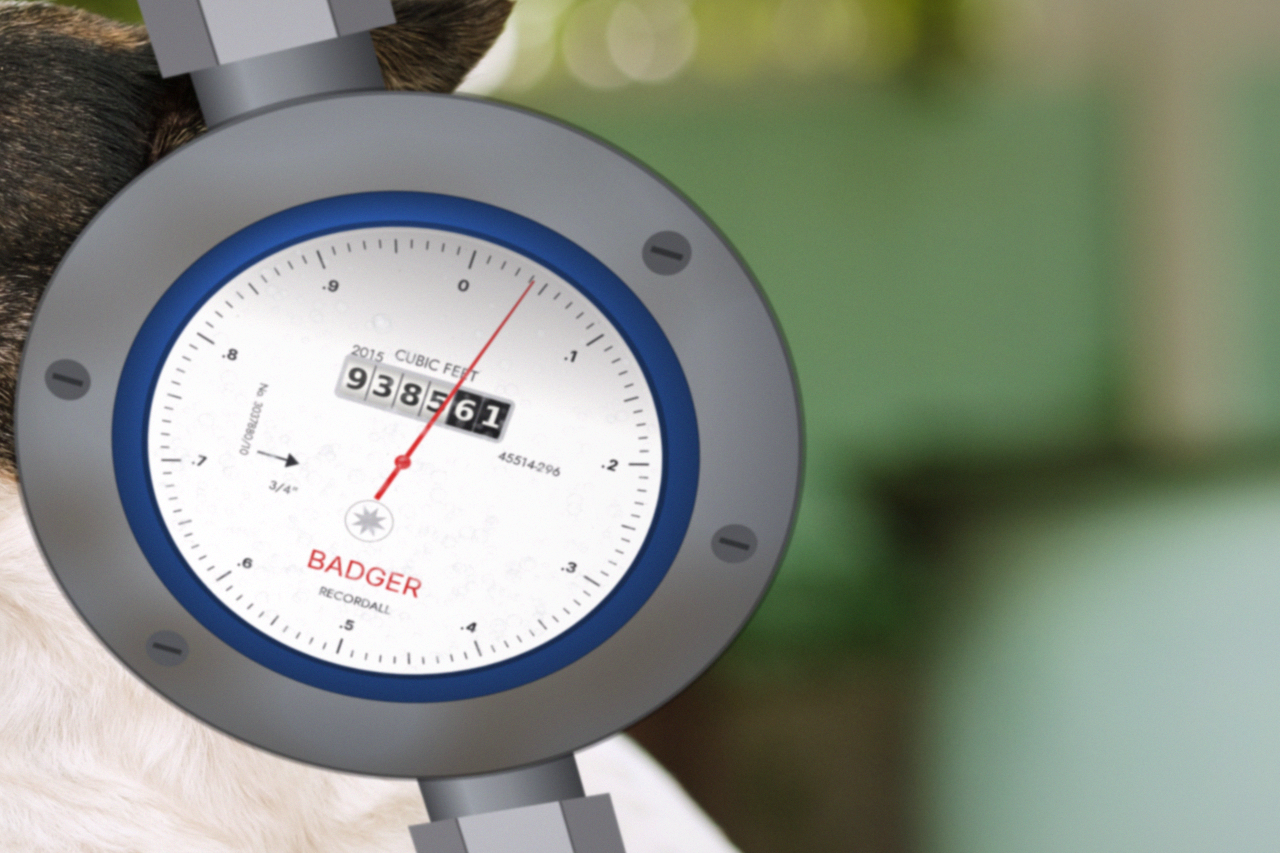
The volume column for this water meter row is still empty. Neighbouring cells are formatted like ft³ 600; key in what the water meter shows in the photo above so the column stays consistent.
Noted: ft³ 938561.04
